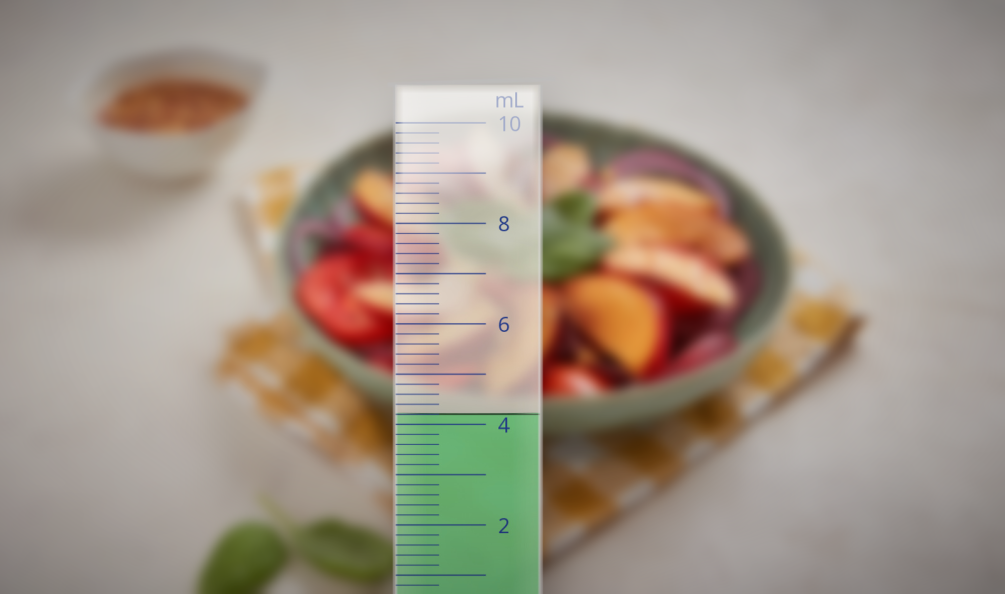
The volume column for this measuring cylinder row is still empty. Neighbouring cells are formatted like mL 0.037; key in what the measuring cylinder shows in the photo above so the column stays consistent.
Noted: mL 4.2
